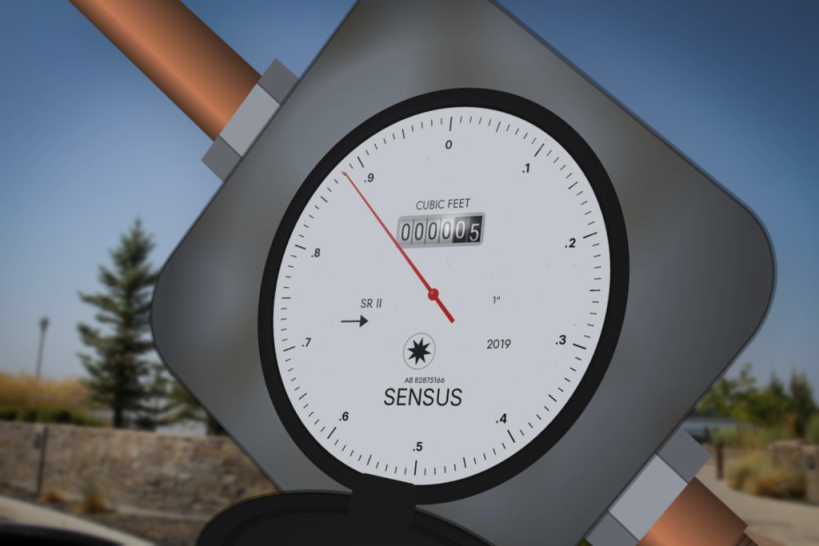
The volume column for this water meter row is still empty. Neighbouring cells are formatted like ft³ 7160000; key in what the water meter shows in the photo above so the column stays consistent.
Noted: ft³ 4.88
